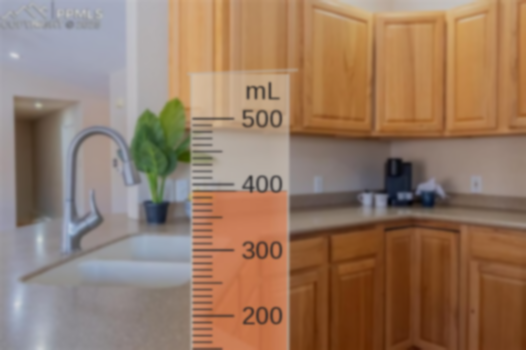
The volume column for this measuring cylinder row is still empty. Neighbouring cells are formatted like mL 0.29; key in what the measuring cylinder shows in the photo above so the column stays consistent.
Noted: mL 390
